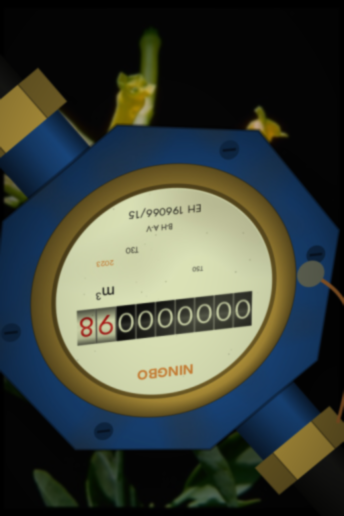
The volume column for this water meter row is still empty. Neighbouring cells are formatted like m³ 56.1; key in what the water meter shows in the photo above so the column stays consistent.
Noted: m³ 0.98
